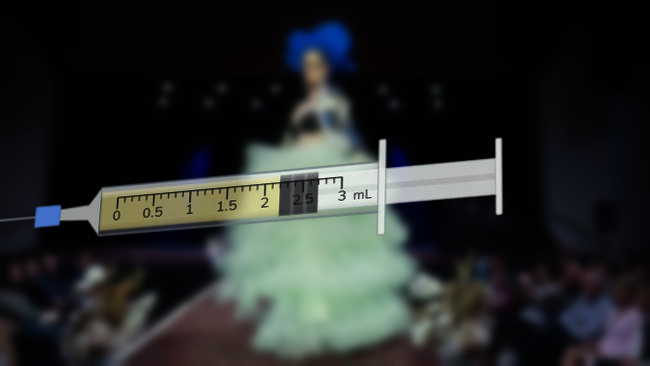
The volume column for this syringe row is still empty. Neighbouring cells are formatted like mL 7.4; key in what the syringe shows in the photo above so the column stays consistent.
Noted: mL 2.2
